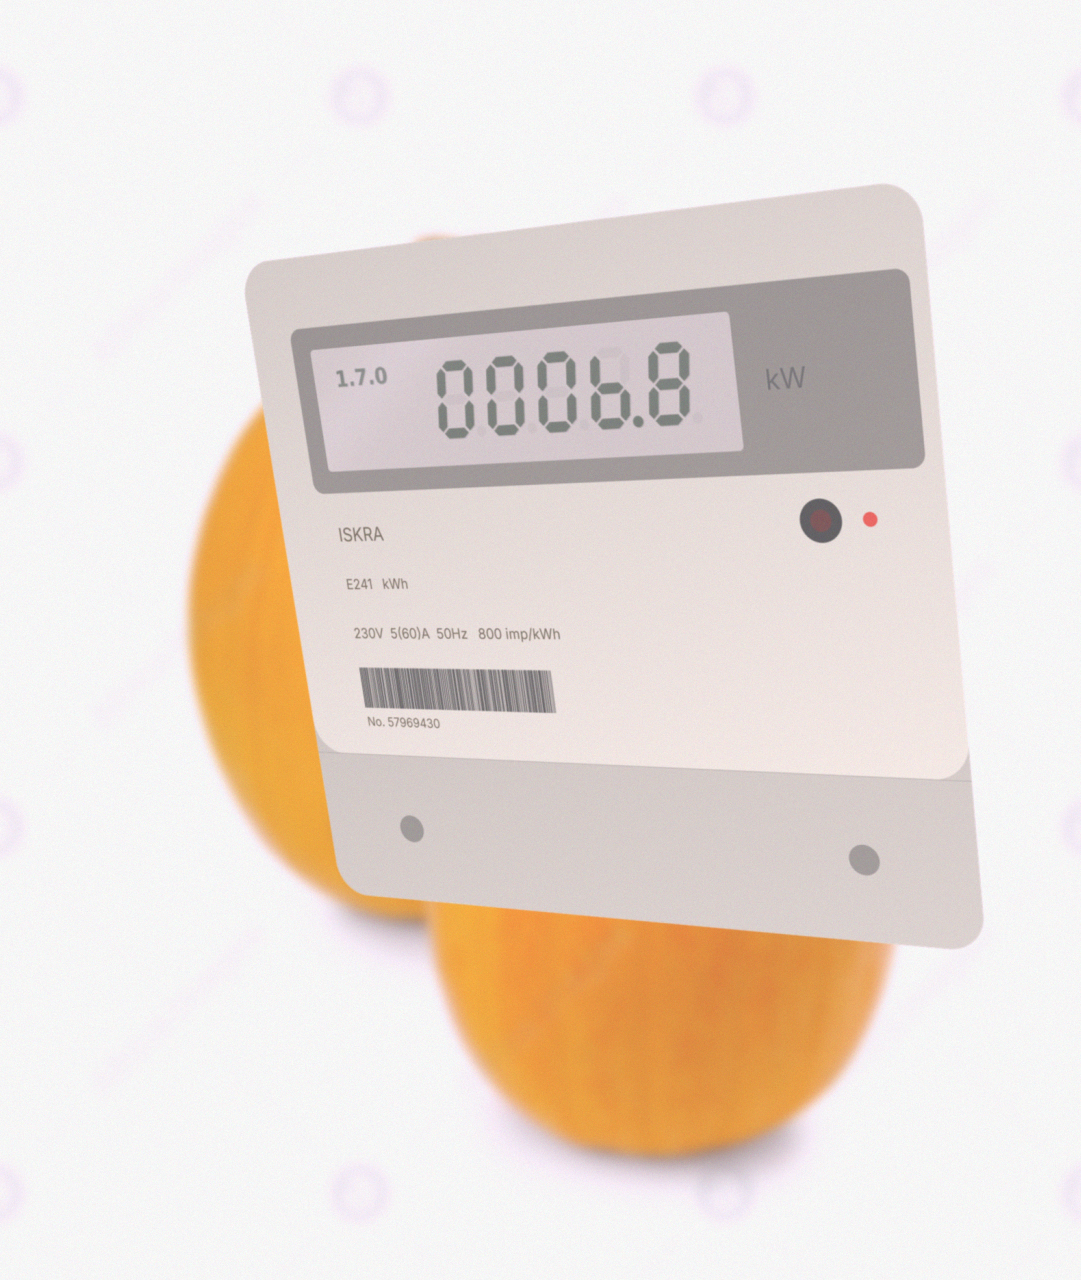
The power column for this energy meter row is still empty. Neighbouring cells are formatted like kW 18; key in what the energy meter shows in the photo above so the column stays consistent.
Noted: kW 6.8
